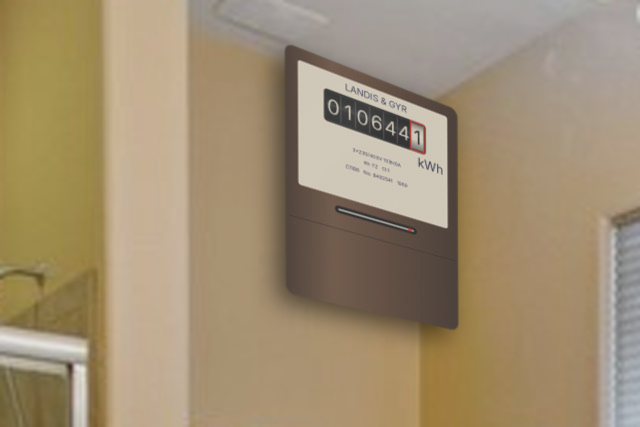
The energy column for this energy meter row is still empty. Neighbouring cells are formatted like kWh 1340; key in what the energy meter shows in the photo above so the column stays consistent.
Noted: kWh 10644.1
